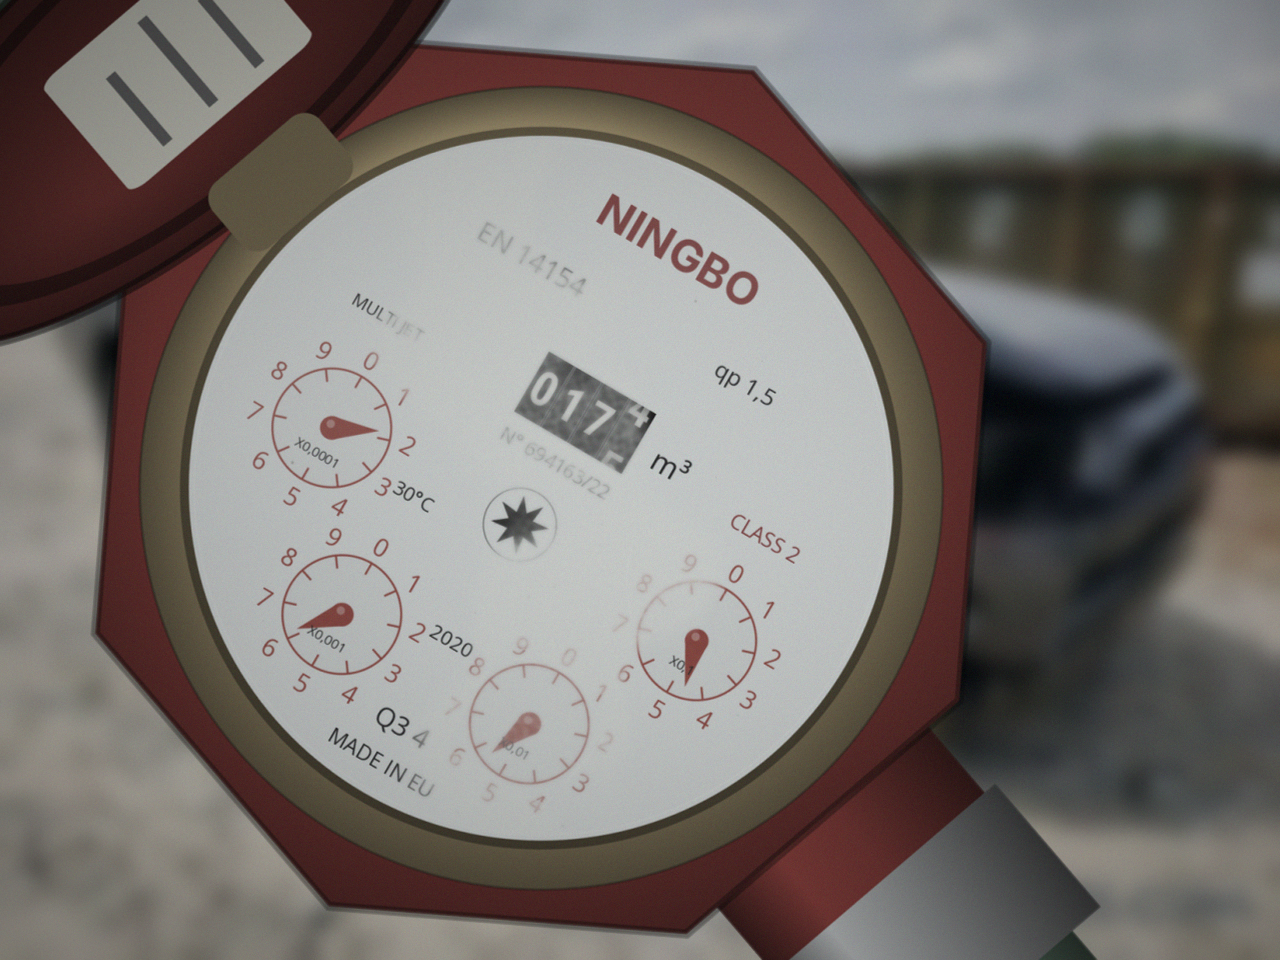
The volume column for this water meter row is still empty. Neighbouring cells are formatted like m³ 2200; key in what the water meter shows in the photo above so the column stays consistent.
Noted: m³ 174.4561
